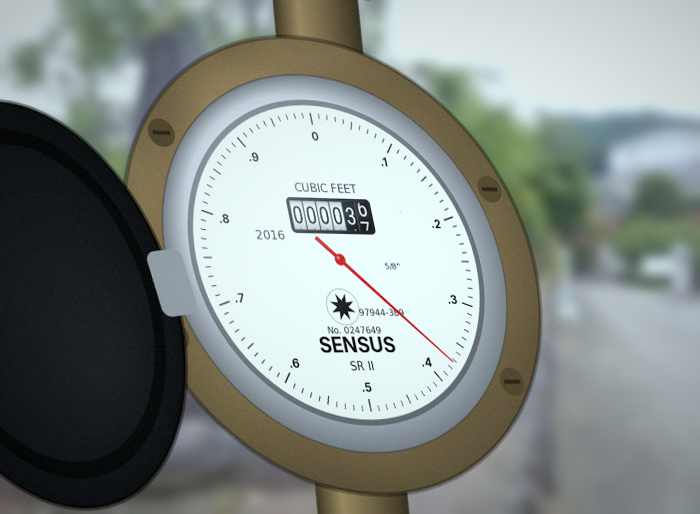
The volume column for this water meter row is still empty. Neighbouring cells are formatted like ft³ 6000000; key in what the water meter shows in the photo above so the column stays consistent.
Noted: ft³ 36.37
